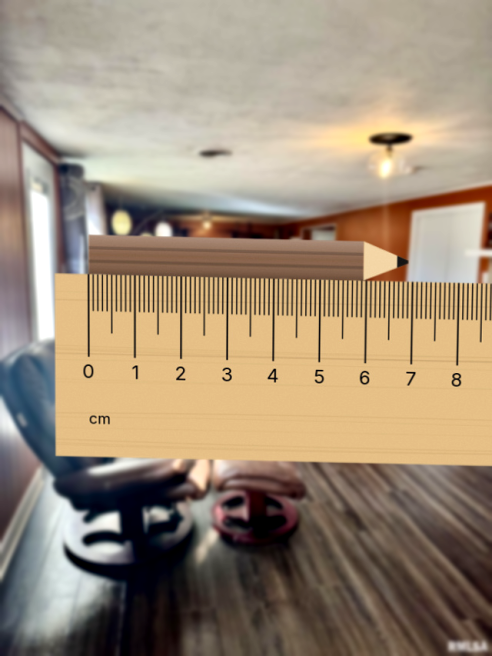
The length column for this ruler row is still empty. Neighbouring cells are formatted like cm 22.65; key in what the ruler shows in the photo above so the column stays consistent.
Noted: cm 6.9
